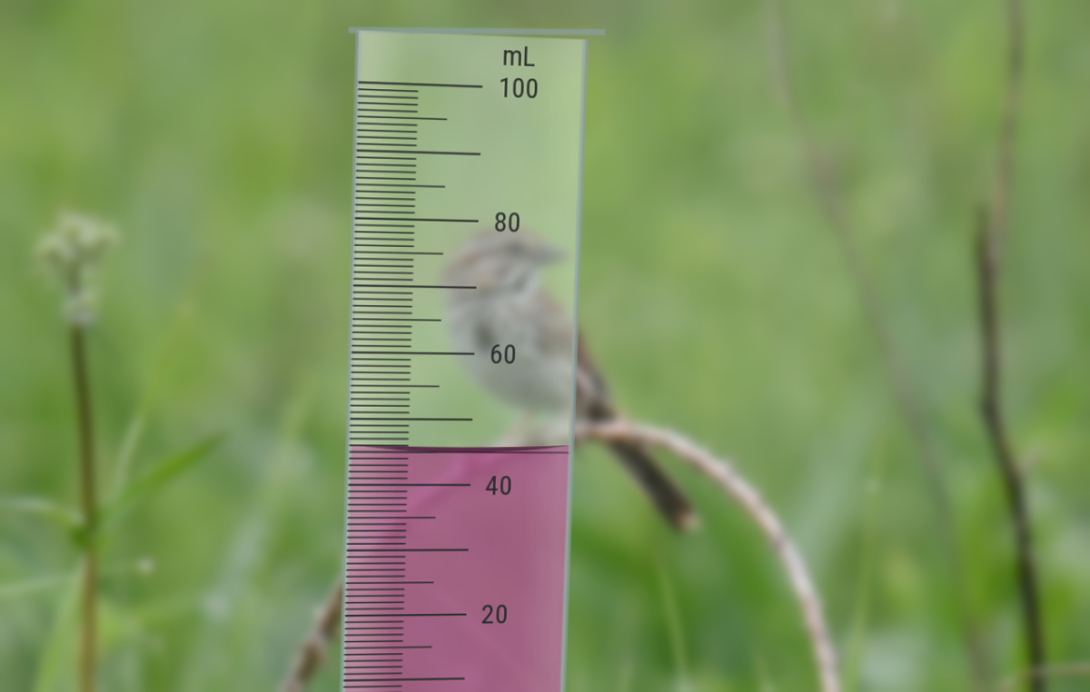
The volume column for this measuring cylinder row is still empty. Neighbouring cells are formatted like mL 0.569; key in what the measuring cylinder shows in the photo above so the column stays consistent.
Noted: mL 45
